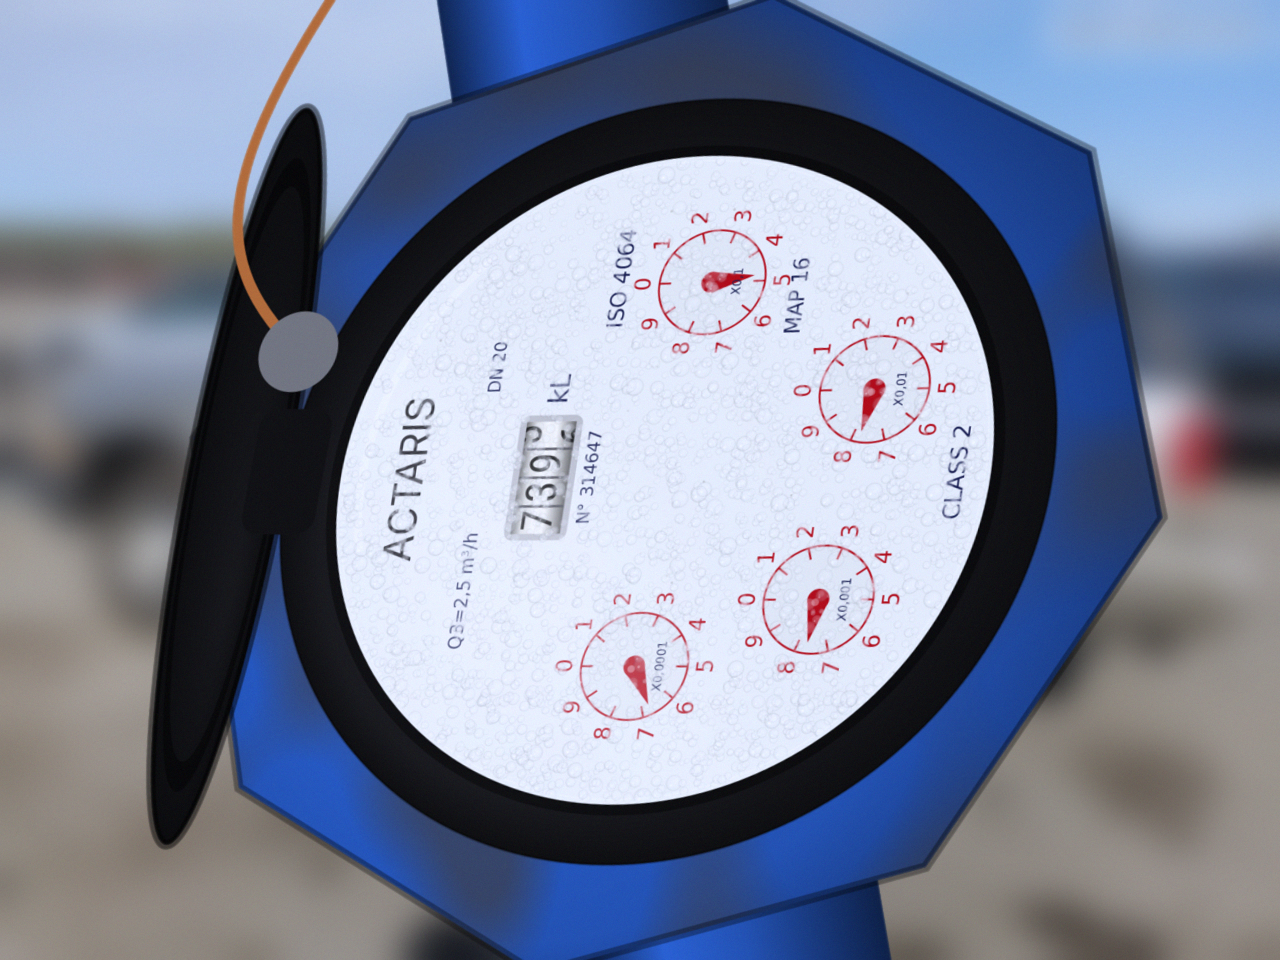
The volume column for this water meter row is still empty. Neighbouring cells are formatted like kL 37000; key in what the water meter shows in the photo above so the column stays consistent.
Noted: kL 7395.4776
